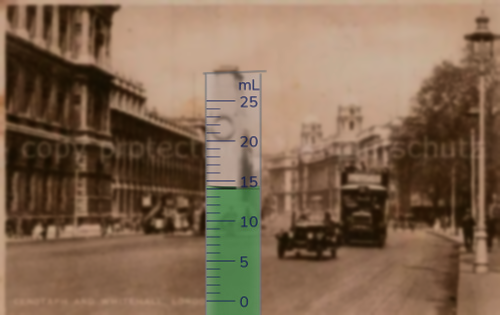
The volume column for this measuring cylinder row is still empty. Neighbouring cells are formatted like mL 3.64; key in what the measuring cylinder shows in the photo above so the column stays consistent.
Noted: mL 14
